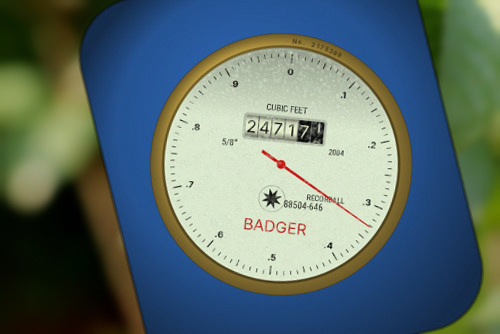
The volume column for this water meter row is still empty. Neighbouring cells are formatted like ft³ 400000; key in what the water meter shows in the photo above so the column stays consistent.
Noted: ft³ 247171.33
